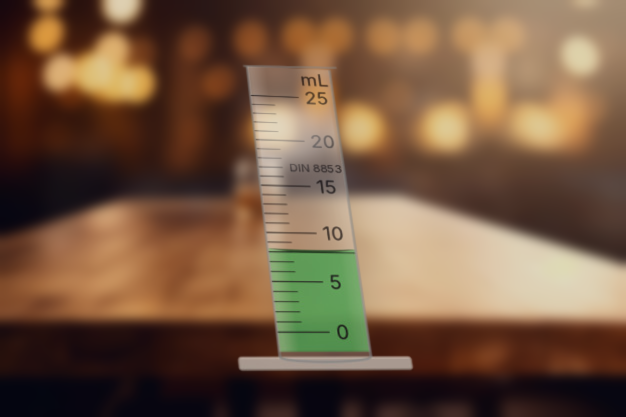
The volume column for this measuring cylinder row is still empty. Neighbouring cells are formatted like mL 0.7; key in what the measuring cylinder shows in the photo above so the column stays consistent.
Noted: mL 8
